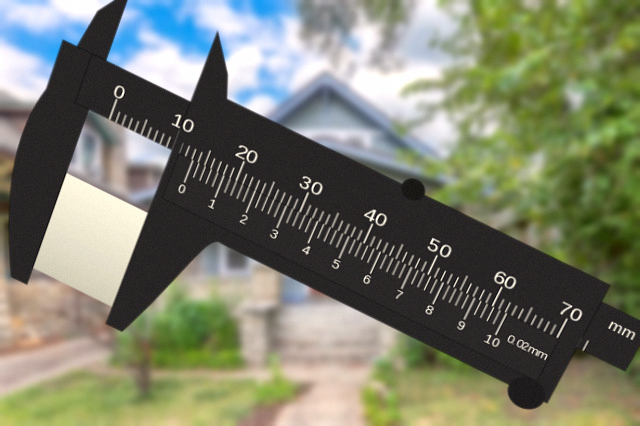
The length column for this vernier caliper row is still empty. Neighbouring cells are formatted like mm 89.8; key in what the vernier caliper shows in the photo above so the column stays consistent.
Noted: mm 13.2
